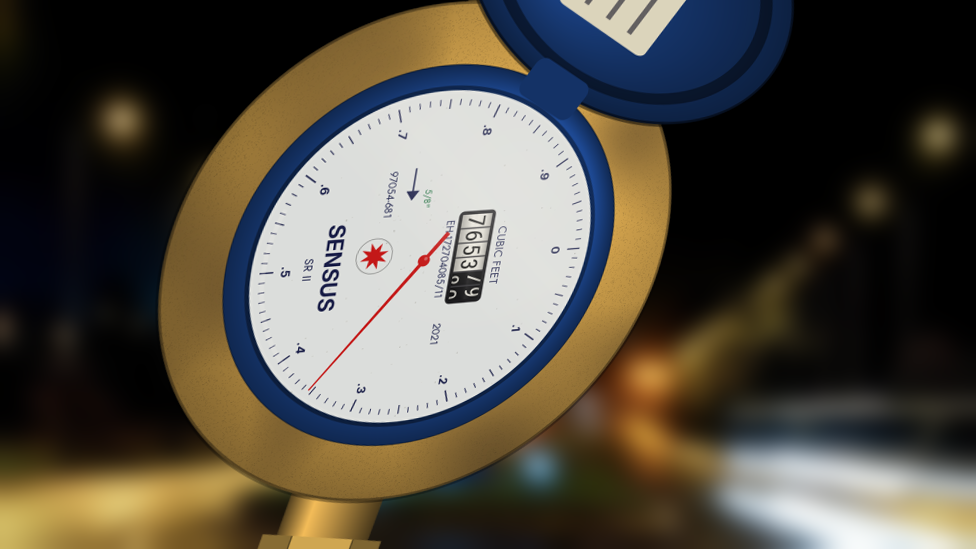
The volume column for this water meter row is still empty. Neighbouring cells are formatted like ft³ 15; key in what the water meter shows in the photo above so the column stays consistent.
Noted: ft³ 765379.35
